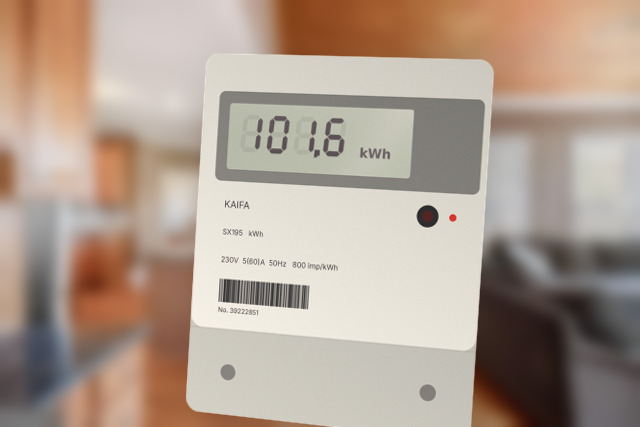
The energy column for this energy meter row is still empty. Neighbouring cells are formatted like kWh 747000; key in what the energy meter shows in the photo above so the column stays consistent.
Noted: kWh 101.6
